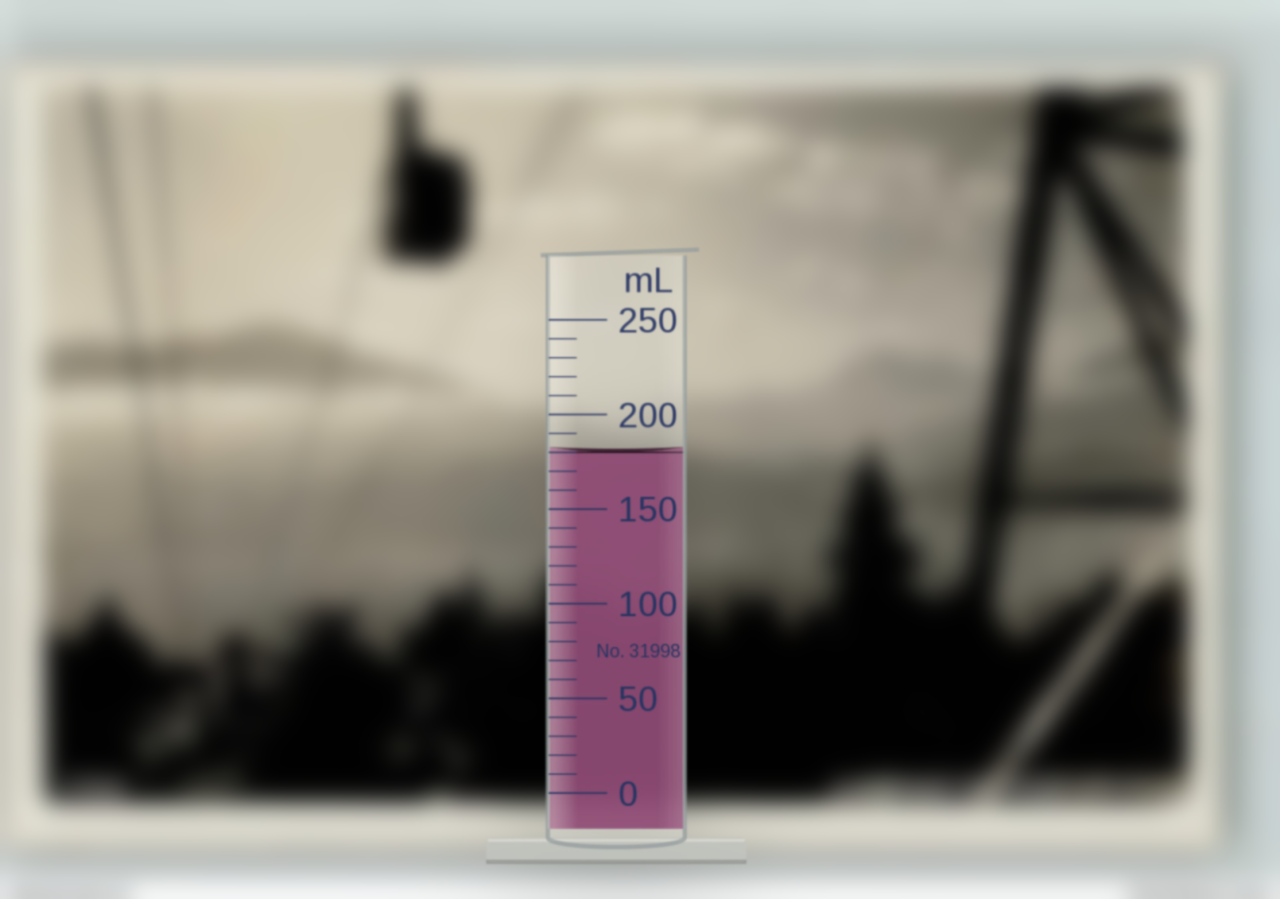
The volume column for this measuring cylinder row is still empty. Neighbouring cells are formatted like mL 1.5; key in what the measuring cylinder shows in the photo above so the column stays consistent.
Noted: mL 180
